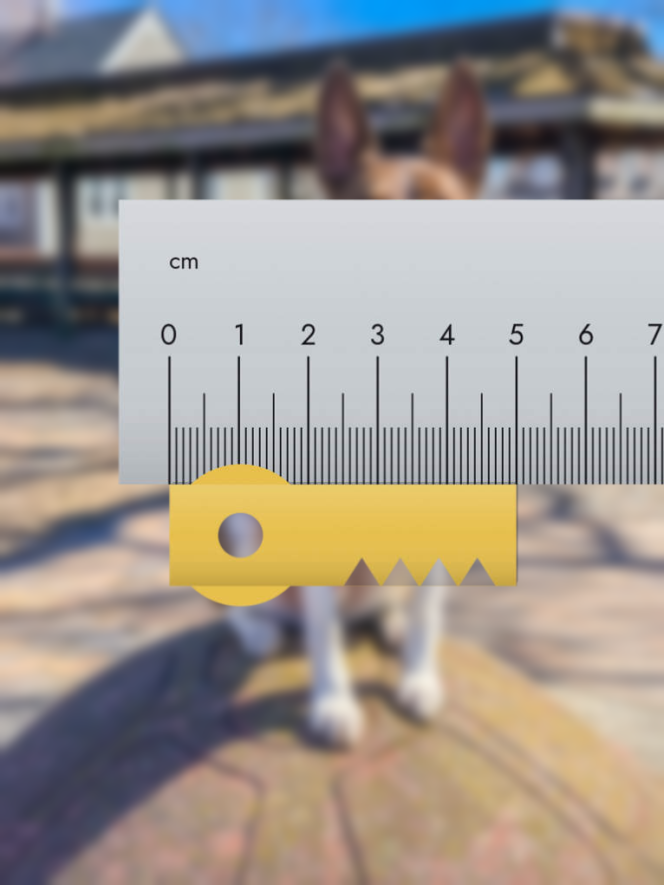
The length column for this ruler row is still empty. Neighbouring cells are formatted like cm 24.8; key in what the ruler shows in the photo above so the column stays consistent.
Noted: cm 5
